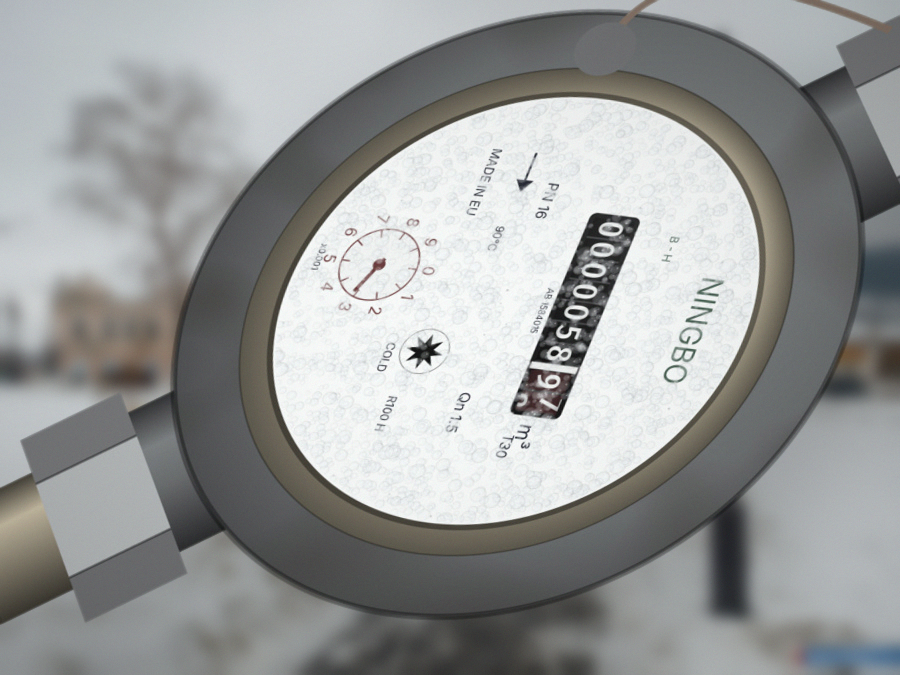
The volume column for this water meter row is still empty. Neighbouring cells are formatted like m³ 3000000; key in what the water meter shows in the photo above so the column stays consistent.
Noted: m³ 58.973
